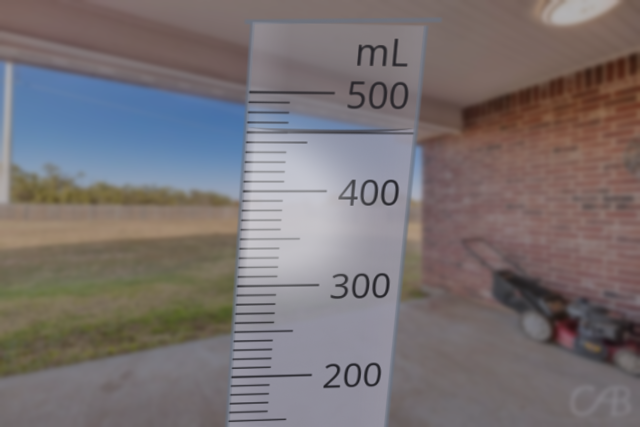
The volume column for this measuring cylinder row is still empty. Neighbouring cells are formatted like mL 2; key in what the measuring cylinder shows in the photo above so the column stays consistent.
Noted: mL 460
